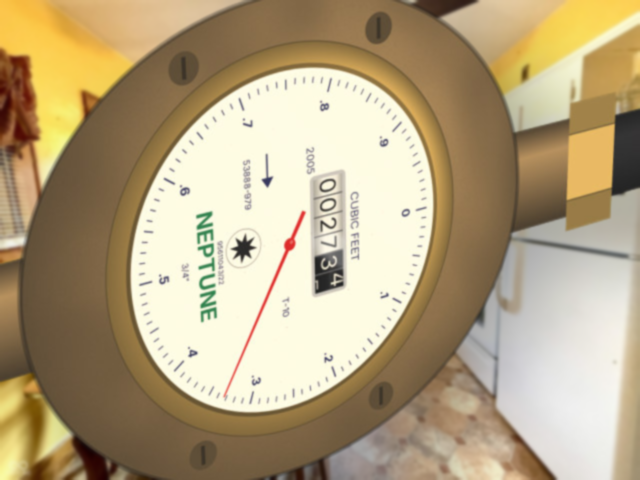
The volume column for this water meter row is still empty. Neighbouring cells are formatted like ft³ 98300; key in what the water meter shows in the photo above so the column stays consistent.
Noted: ft³ 2734.33
